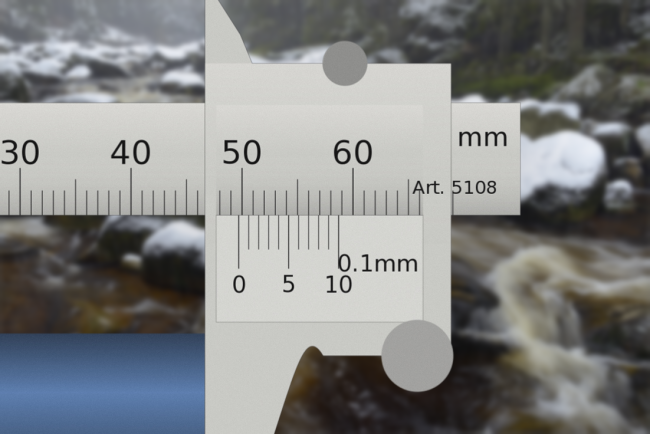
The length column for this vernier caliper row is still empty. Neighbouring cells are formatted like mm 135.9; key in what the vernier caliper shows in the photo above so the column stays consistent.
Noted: mm 49.7
